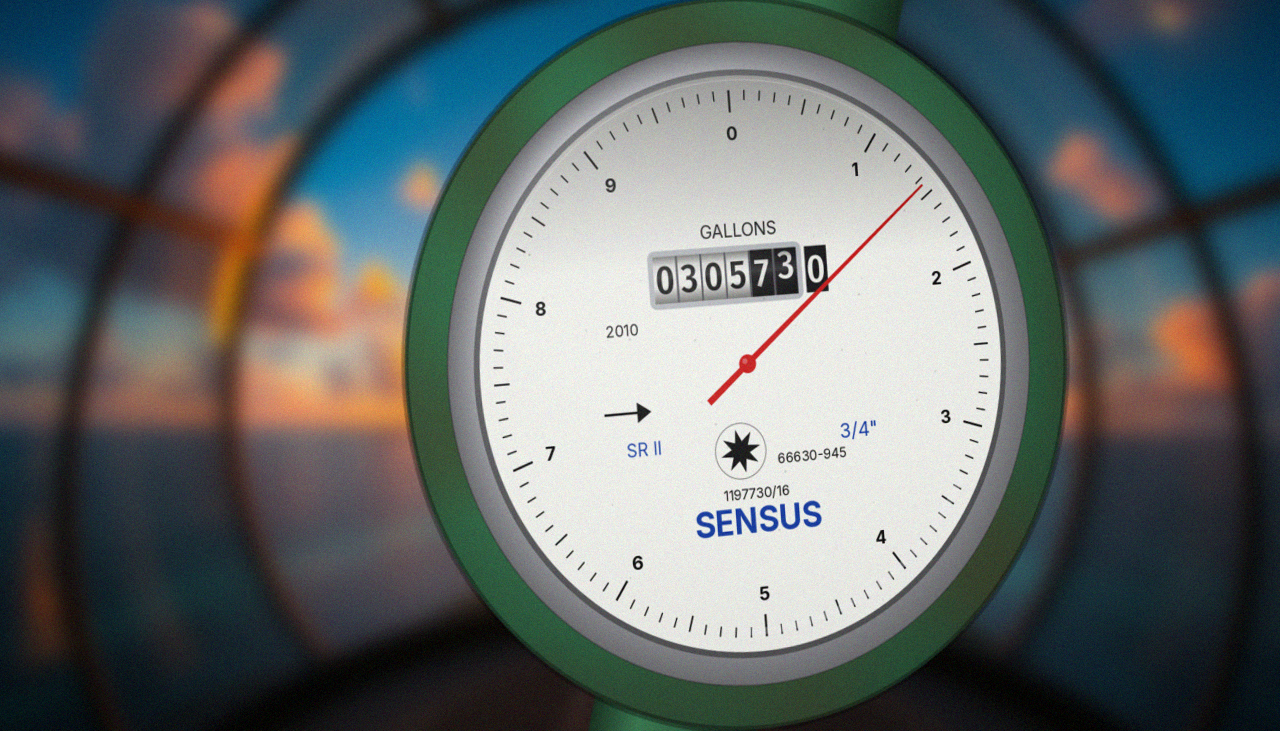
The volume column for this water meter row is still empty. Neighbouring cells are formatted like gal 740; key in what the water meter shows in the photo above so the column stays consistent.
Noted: gal 305731.4
